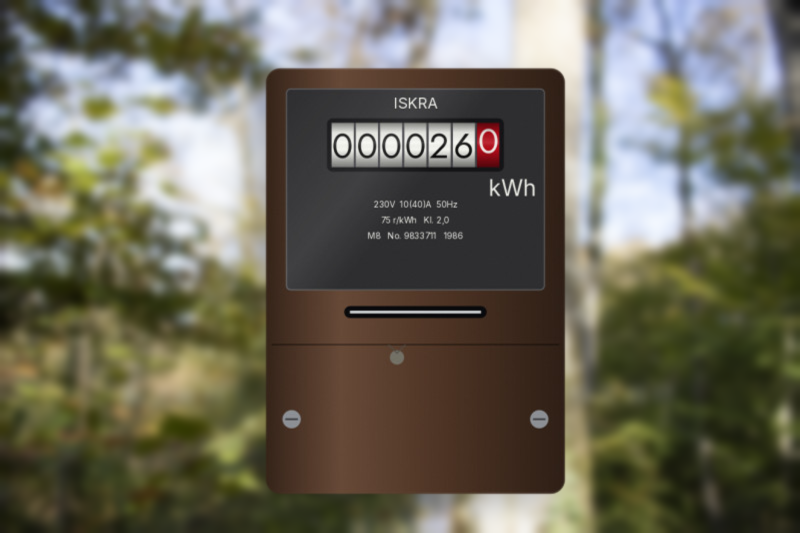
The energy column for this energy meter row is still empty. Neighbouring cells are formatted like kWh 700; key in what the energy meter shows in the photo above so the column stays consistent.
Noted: kWh 26.0
